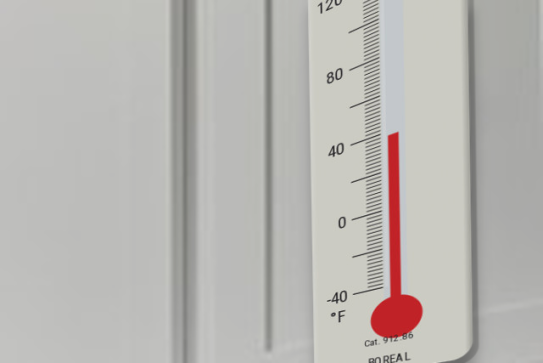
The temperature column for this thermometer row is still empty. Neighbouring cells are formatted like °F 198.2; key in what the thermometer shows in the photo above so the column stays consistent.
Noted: °F 38
